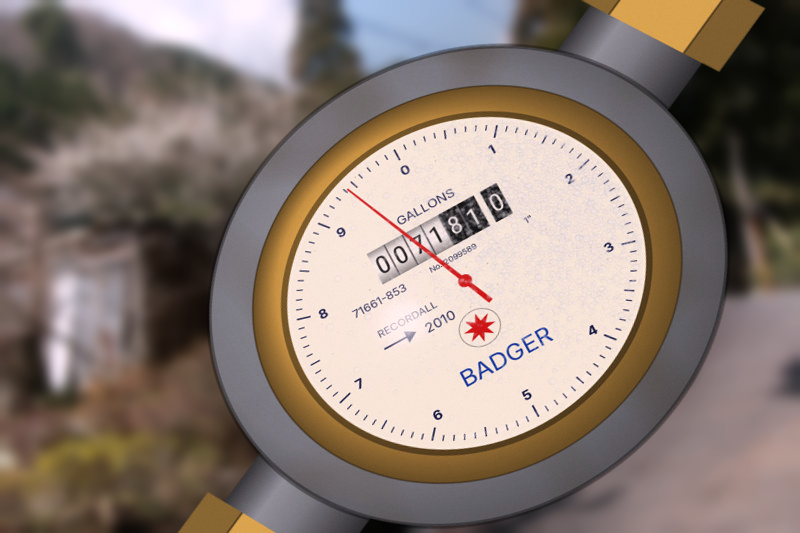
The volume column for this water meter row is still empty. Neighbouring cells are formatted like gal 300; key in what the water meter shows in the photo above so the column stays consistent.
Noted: gal 71809.4
